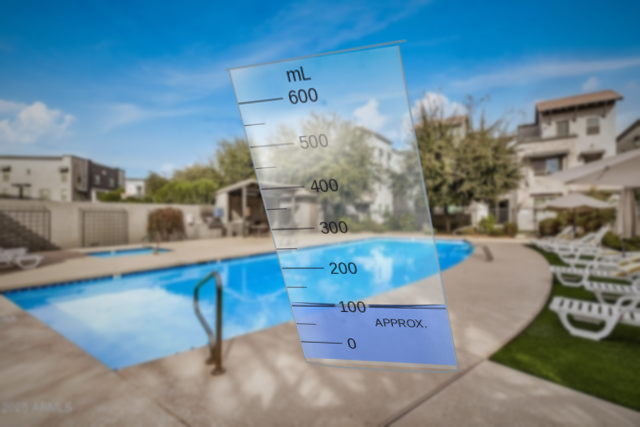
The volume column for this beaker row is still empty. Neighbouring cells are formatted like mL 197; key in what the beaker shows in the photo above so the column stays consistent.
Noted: mL 100
